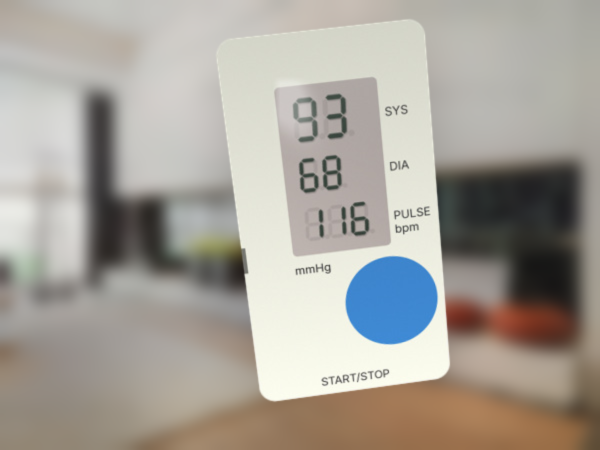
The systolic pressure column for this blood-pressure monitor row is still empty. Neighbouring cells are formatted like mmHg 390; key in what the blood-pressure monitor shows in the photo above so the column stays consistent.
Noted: mmHg 93
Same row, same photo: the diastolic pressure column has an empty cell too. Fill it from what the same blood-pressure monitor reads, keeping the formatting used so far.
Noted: mmHg 68
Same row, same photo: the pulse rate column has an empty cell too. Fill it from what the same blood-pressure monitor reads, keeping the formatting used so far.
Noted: bpm 116
